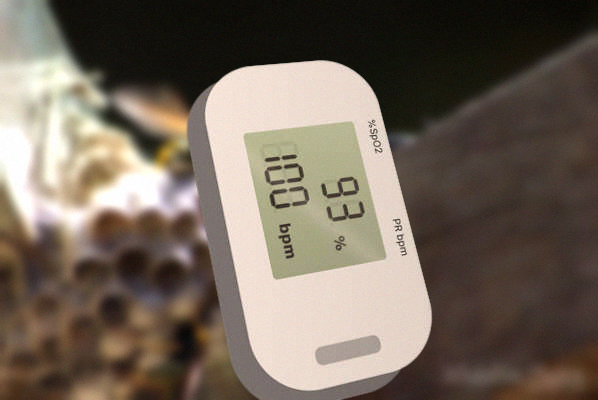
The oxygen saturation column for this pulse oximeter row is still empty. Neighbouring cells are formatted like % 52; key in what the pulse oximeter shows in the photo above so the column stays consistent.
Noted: % 93
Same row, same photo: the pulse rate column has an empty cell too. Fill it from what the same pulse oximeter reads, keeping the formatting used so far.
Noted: bpm 100
